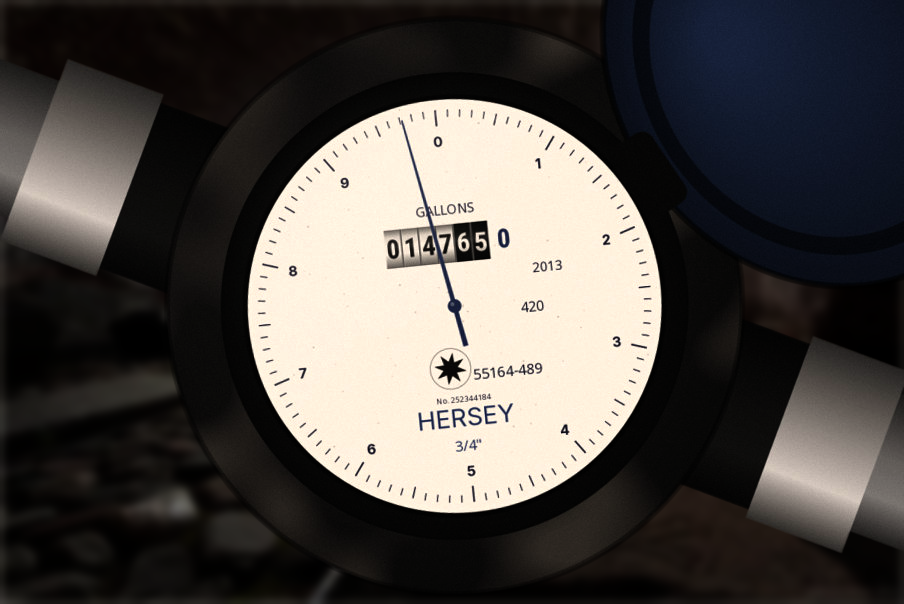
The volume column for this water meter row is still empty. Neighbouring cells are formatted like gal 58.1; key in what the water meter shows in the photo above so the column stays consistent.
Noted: gal 147649.7
